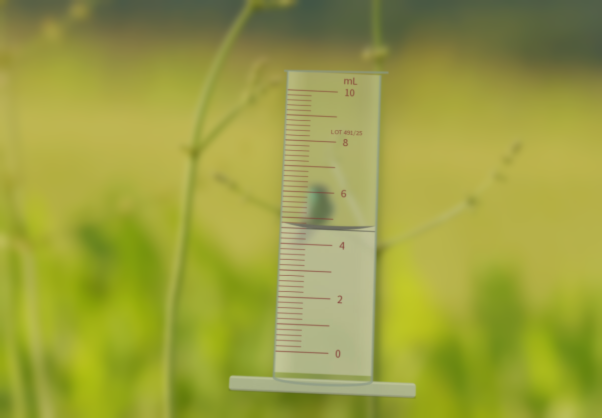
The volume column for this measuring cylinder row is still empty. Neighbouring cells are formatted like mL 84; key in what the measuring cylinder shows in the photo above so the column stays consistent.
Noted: mL 4.6
